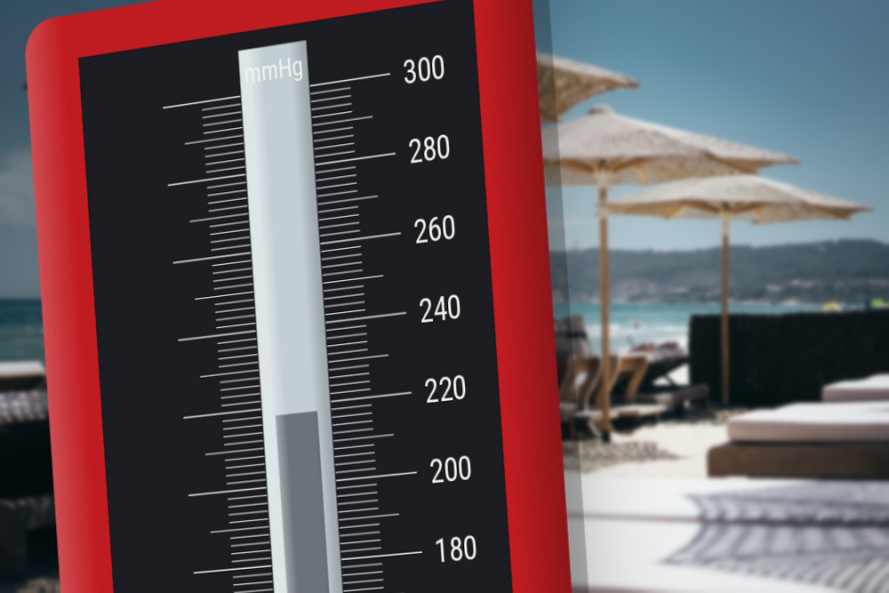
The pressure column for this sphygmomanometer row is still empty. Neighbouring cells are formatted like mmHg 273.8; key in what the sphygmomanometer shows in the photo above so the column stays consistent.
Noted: mmHg 218
